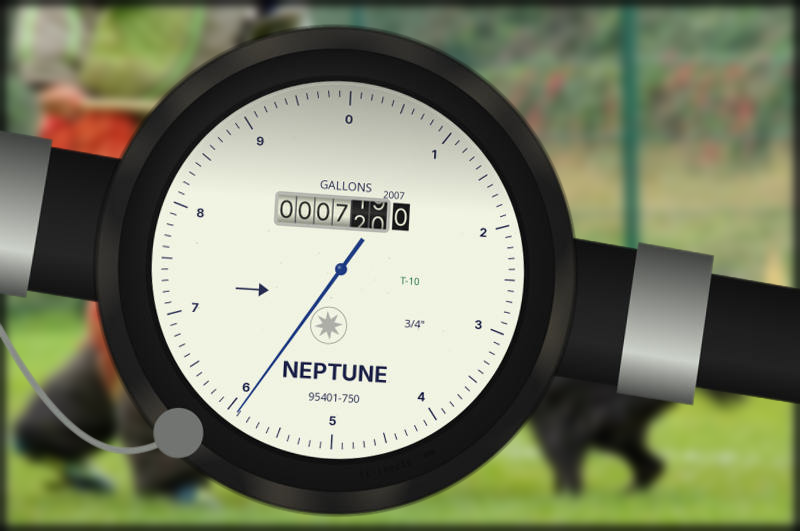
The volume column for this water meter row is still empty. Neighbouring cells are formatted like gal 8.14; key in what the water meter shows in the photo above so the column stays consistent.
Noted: gal 7195.9
